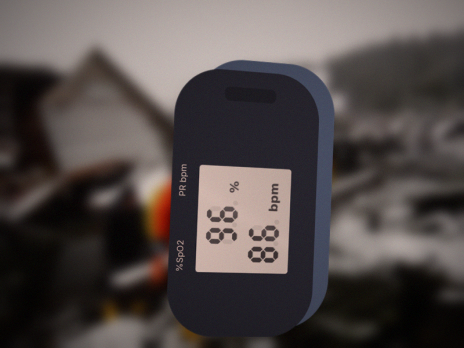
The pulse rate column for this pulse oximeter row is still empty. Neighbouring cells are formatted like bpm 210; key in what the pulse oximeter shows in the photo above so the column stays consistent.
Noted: bpm 86
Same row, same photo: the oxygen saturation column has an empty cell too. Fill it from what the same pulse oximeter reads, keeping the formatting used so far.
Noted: % 96
